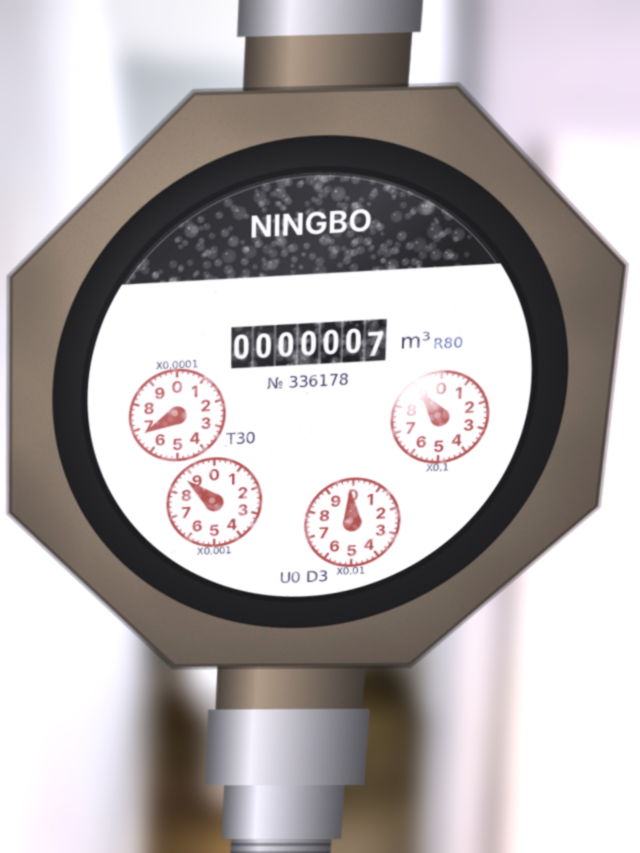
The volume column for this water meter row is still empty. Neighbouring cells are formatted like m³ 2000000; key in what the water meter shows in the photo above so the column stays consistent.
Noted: m³ 6.8986
